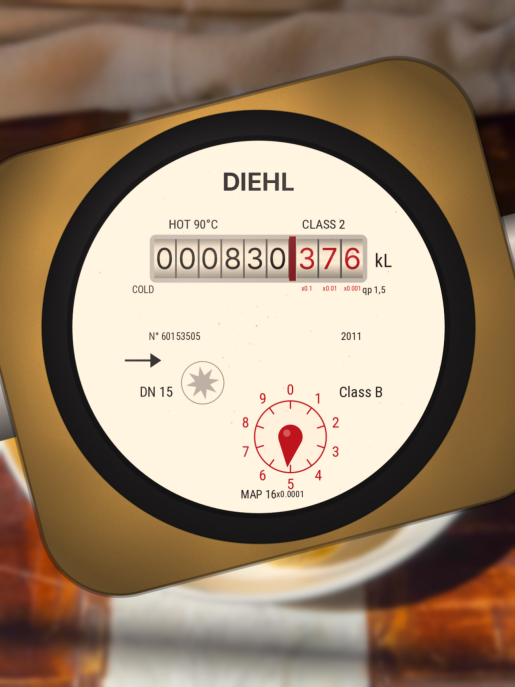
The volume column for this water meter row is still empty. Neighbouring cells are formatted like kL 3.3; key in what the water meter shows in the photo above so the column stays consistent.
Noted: kL 830.3765
